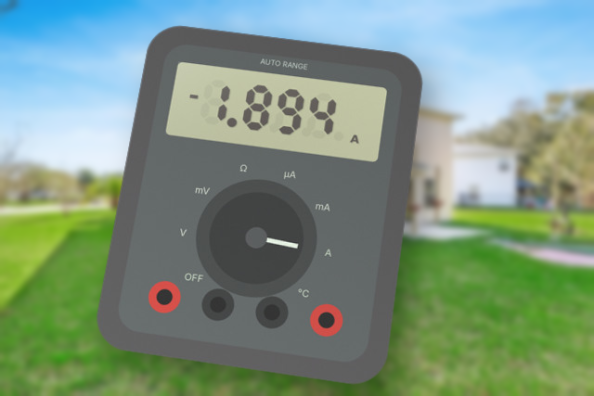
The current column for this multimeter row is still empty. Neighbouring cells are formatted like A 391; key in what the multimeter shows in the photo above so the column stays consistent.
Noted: A -1.894
